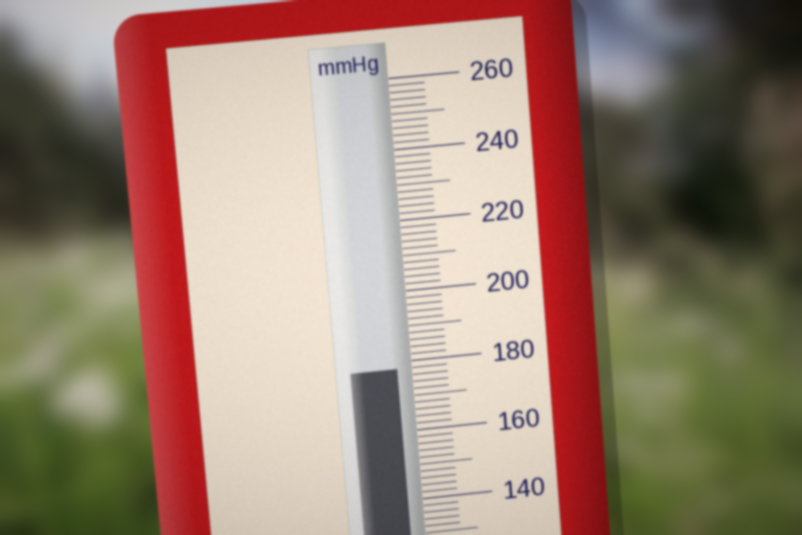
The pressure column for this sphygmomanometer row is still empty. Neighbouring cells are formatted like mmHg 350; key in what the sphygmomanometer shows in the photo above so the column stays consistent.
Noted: mmHg 178
